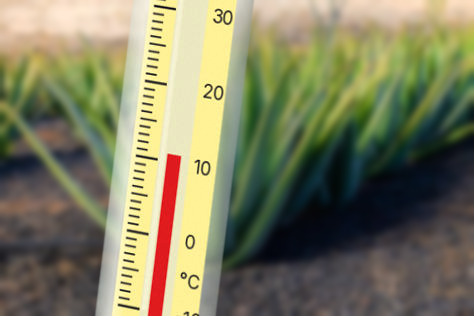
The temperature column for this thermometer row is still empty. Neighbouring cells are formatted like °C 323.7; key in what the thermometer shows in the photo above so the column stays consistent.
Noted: °C 11
